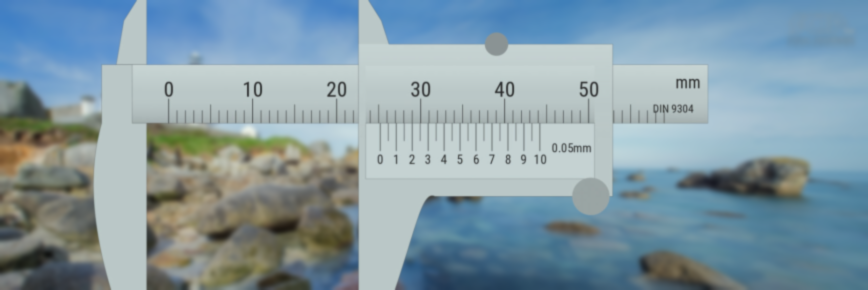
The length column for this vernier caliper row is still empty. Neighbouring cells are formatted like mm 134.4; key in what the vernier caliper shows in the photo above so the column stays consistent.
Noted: mm 25.2
